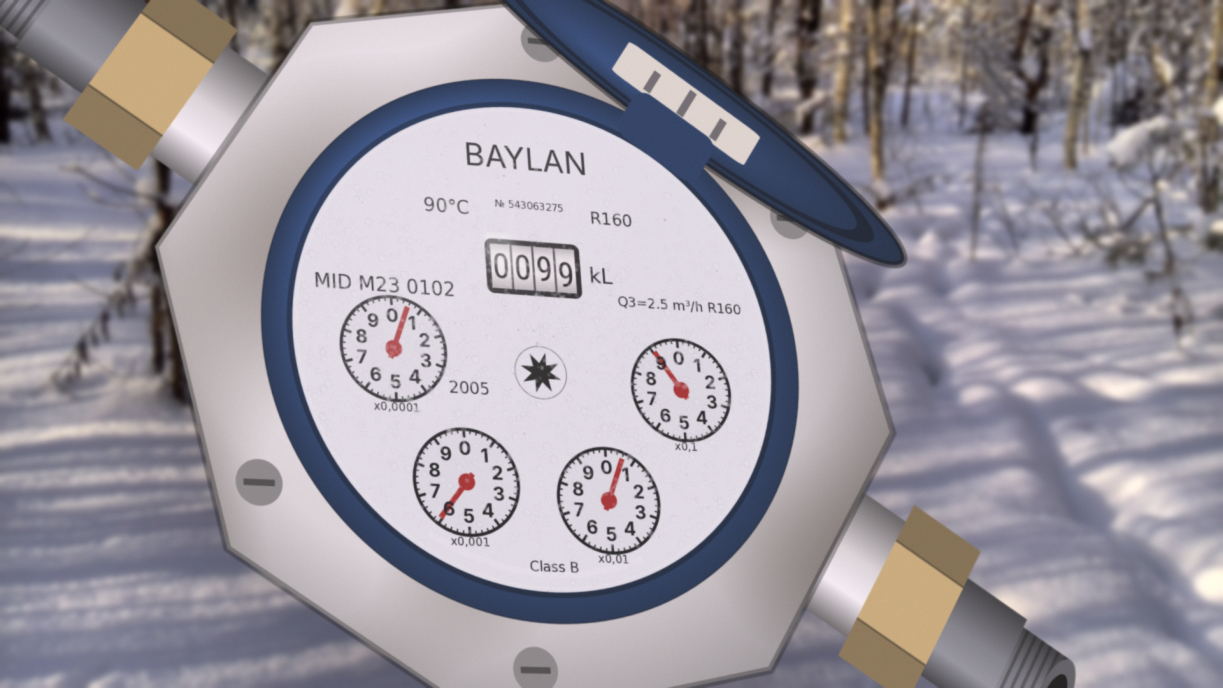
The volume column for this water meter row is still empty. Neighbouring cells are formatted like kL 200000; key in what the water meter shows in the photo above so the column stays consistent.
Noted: kL 98.9060
